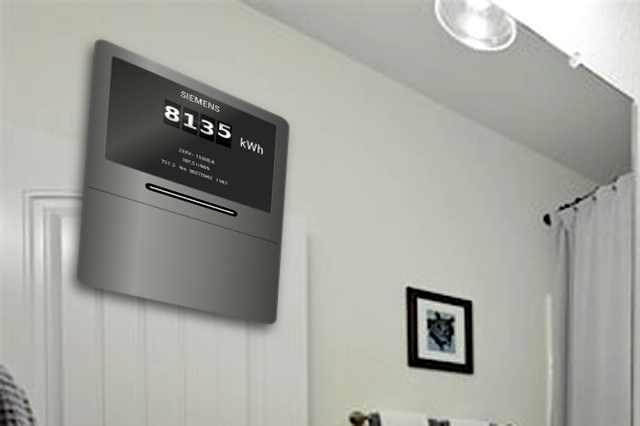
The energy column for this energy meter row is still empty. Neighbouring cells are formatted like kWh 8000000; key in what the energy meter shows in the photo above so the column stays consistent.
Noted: kWh 8135
